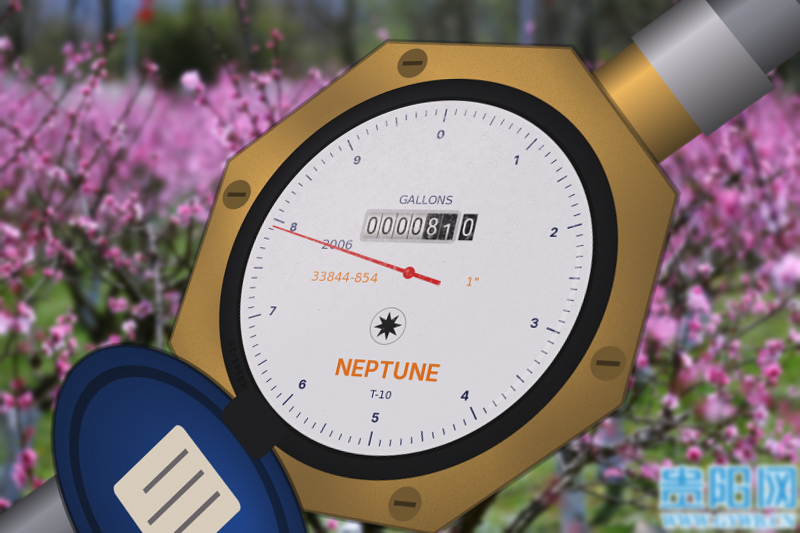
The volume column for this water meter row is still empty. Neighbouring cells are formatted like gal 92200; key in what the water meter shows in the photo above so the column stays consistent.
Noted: gal 807.9
